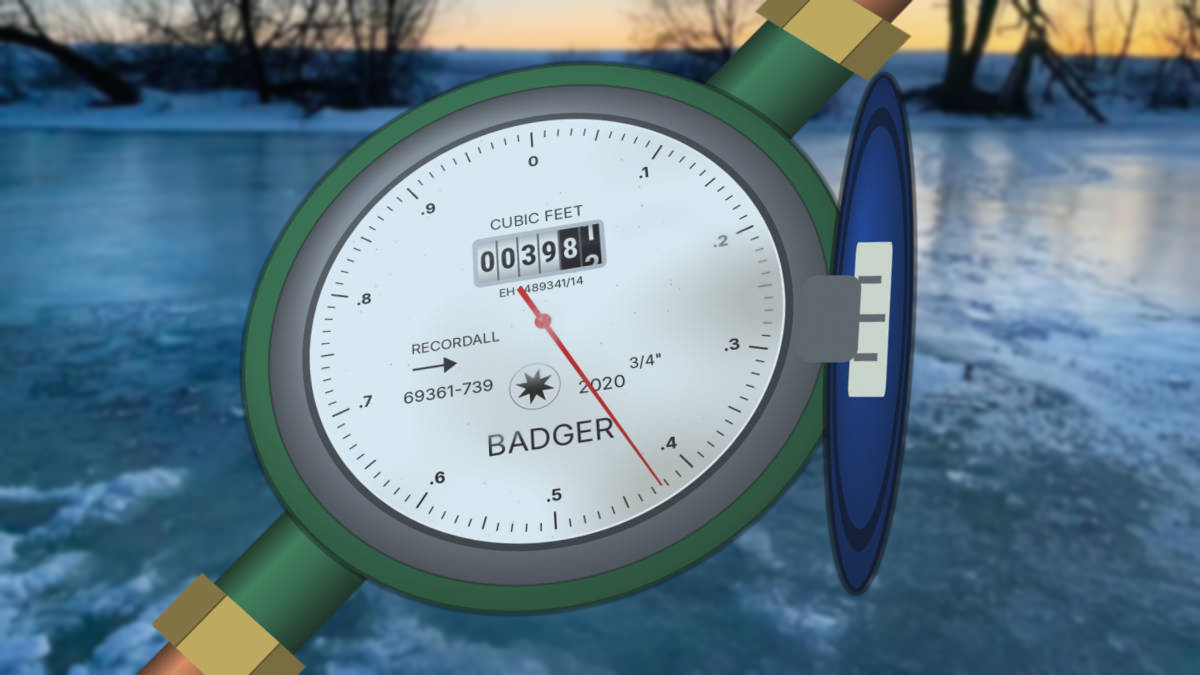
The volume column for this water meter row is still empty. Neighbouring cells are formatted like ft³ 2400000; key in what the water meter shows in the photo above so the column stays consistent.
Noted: ft³ 3981.42
